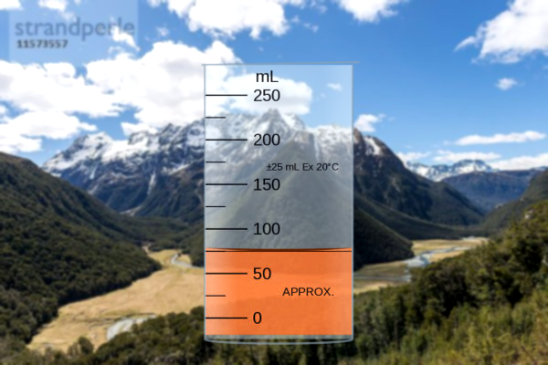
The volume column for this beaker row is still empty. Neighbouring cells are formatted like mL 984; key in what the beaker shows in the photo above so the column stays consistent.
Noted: mL 75
